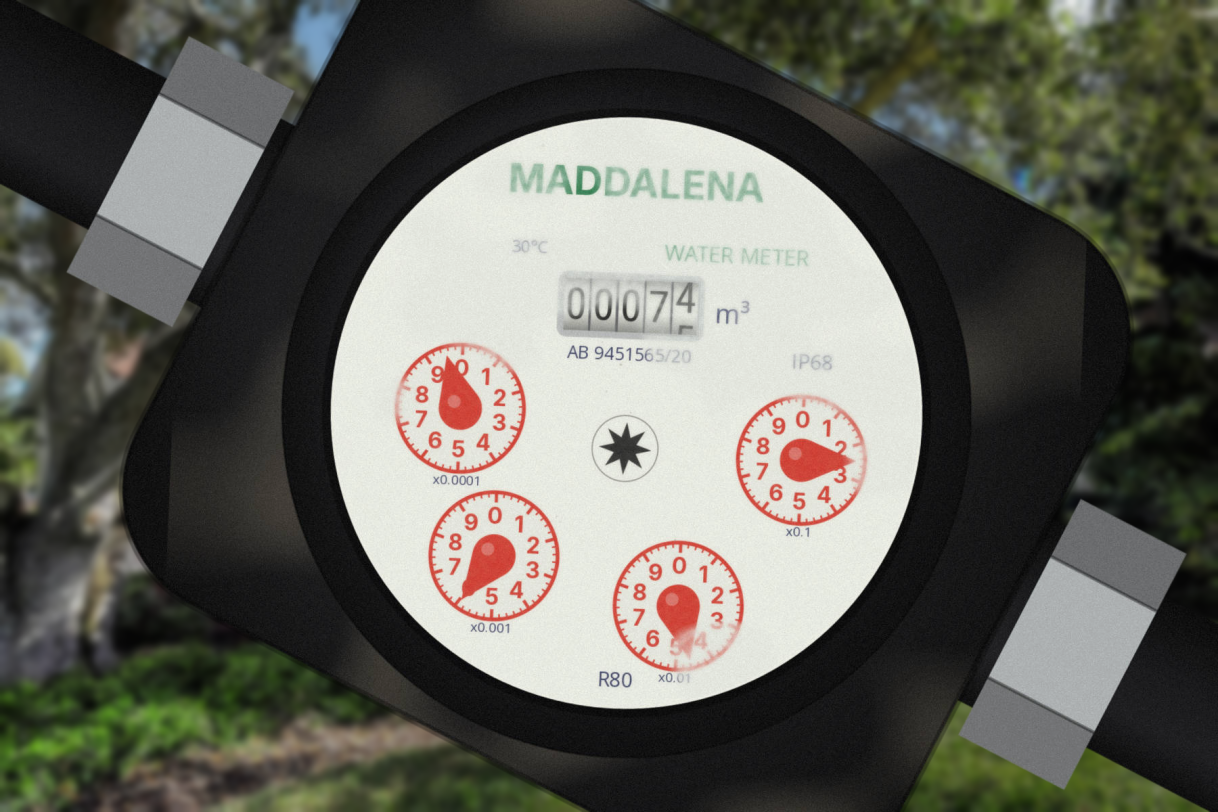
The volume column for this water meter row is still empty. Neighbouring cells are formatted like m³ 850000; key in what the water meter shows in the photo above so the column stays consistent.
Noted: m³ 74.2459
